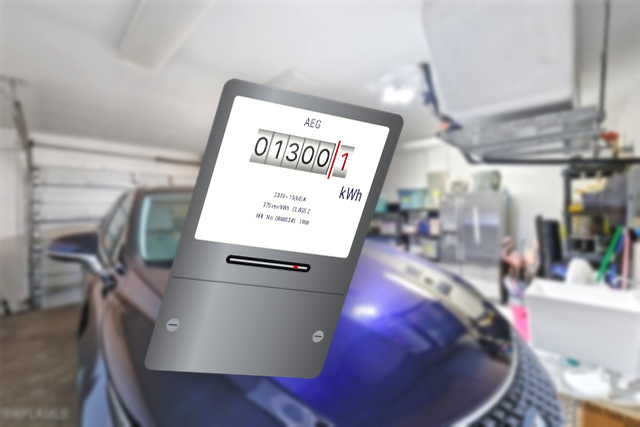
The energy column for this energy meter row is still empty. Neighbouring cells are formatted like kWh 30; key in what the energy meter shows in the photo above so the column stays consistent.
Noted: kWh 1300.1
